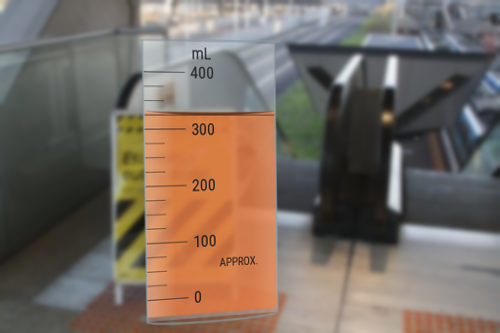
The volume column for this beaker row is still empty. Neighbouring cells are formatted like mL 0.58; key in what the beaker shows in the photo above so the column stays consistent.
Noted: mL 325
